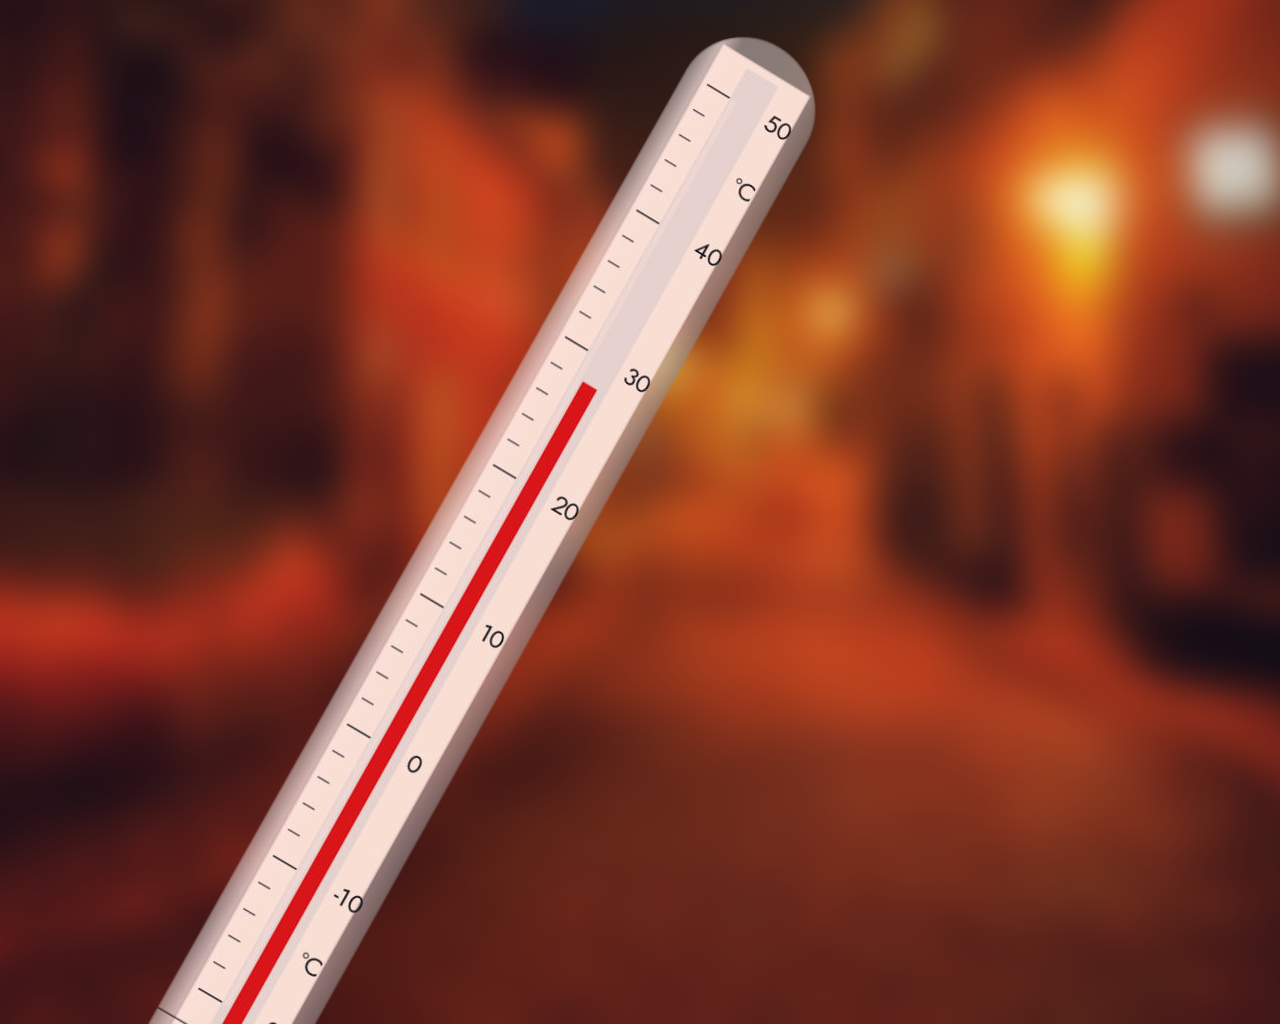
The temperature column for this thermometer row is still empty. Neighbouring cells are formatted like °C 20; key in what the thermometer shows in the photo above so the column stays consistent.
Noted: °C 28
